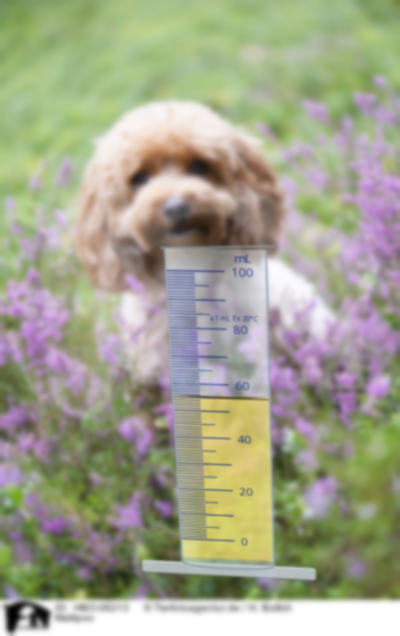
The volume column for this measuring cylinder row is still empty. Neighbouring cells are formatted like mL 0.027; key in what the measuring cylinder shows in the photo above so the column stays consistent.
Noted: mL 55
